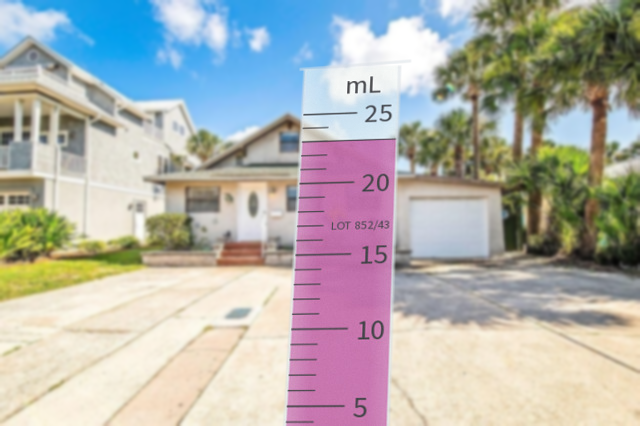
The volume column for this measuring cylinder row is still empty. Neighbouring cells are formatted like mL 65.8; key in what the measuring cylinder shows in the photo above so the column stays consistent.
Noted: mL 23
